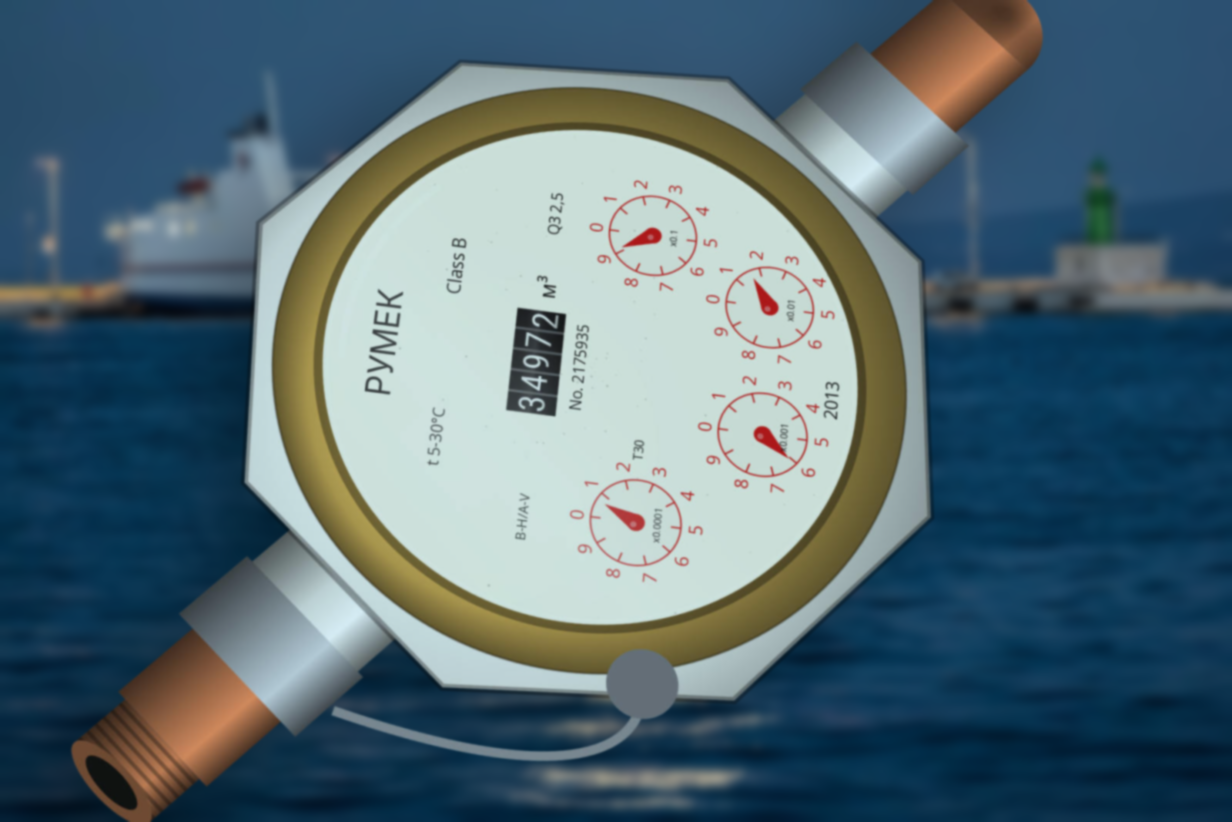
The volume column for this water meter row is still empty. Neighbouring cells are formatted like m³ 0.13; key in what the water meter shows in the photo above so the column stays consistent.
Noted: m³ 34971.9160
